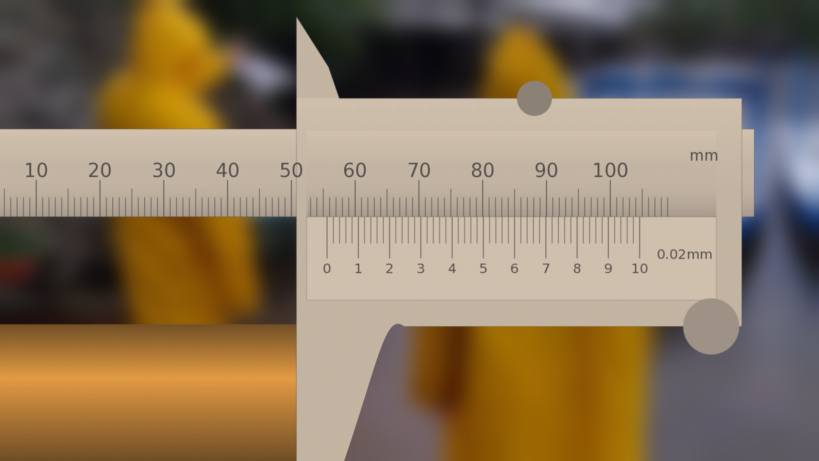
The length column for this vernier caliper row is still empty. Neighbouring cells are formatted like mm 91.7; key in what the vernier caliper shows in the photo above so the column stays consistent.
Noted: mm 55.6
